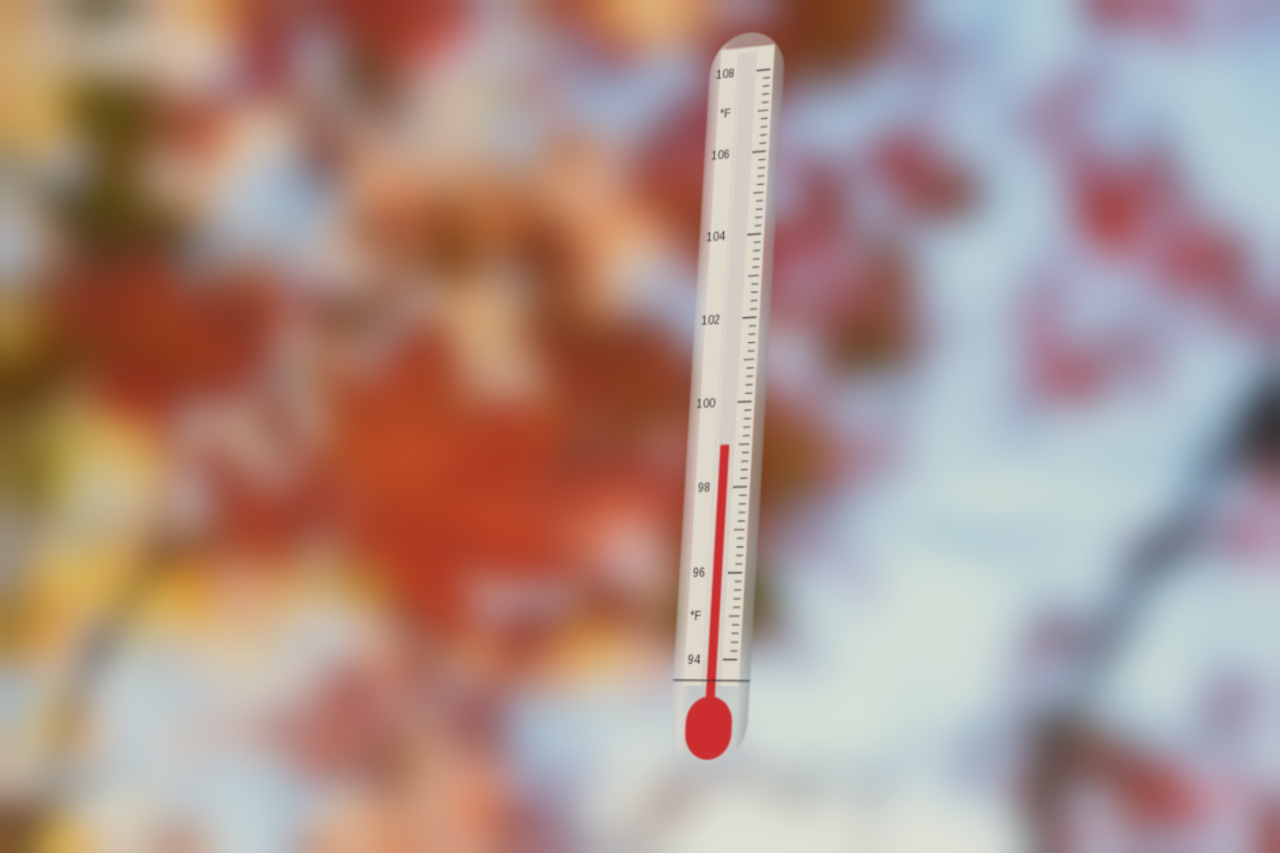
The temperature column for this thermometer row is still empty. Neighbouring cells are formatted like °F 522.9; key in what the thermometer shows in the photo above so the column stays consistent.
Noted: °F 99
